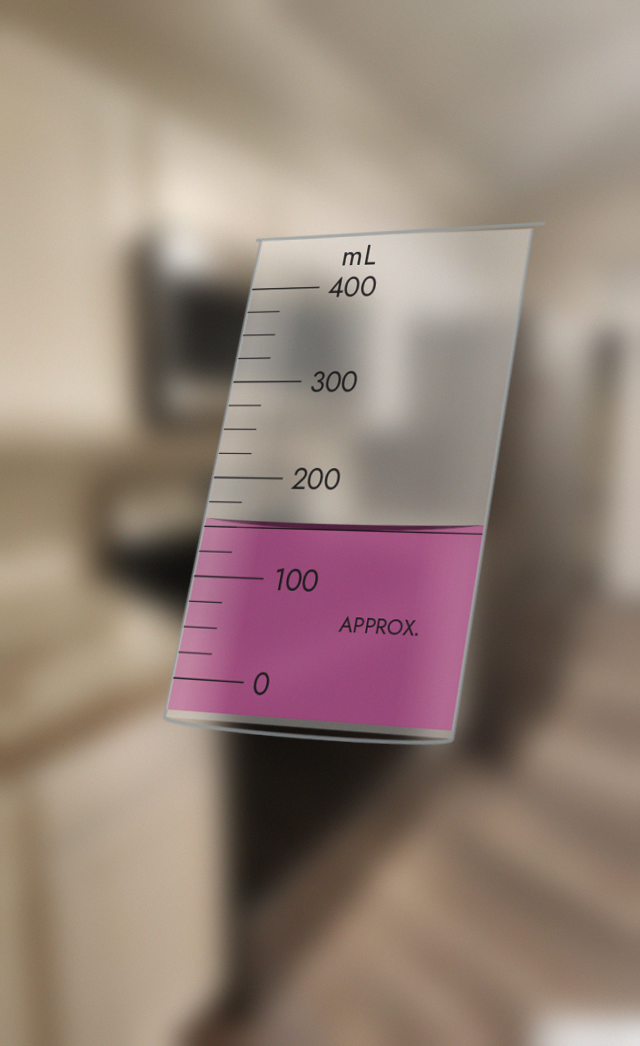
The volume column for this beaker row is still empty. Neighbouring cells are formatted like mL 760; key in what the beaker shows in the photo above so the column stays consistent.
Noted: mL 150
